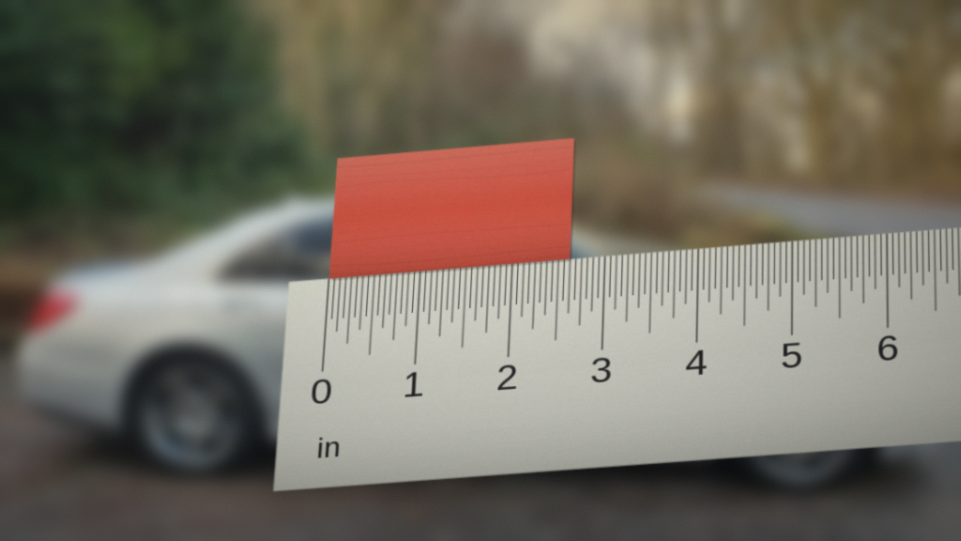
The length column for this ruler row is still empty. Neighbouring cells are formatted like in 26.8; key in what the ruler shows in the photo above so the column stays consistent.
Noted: in 2.625
